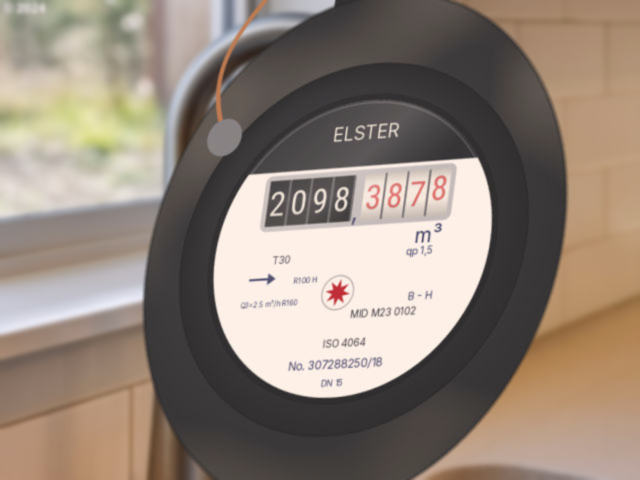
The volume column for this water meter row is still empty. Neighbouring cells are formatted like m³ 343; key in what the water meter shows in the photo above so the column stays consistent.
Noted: m³ 2098.3878
